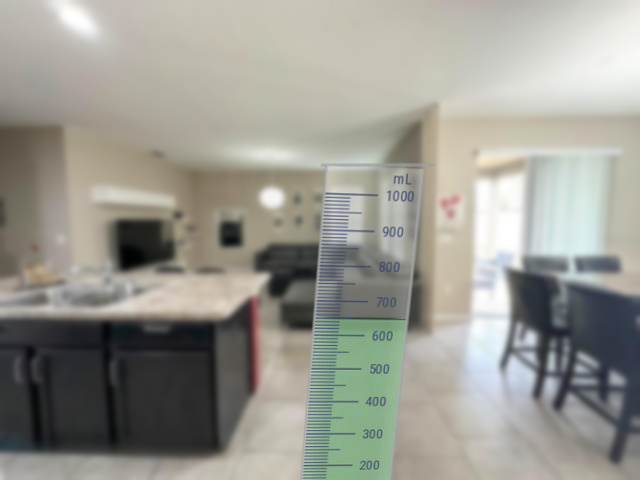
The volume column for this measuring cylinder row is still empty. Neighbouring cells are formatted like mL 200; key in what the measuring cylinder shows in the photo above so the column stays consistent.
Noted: mL 650
